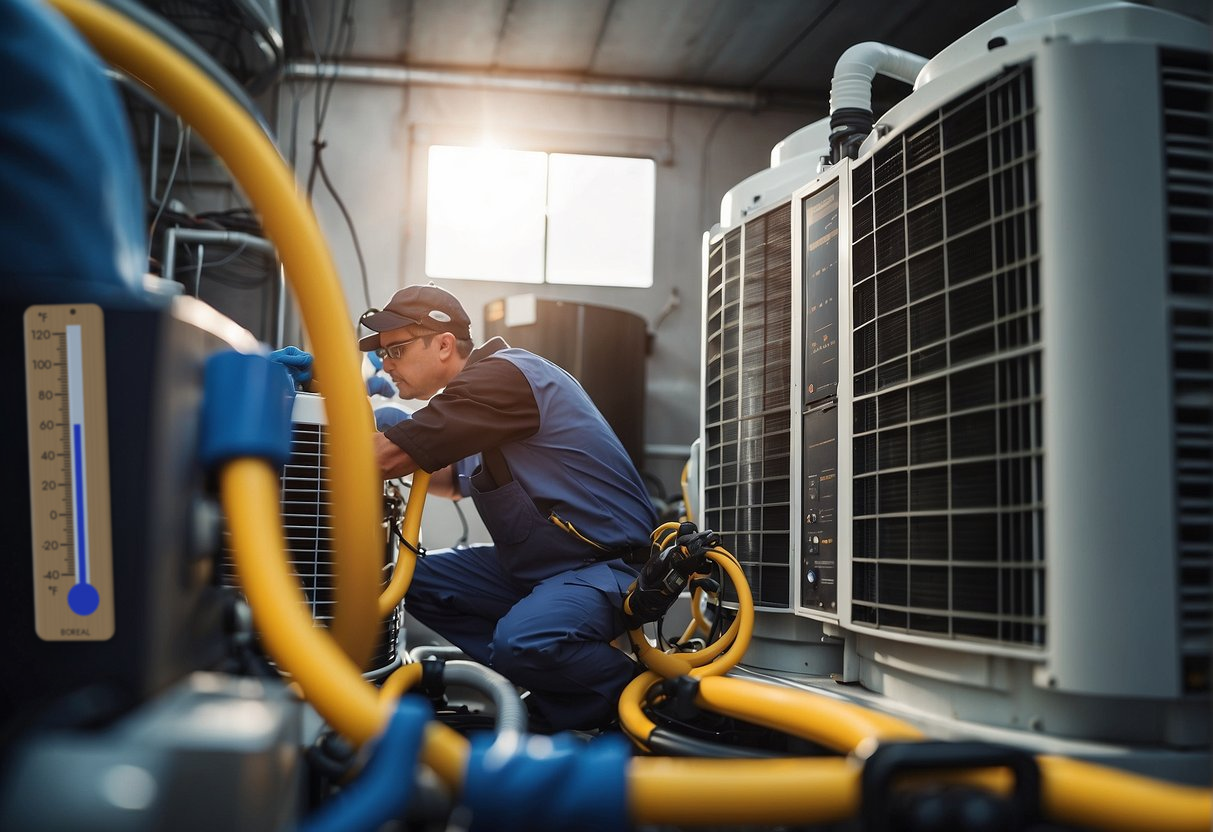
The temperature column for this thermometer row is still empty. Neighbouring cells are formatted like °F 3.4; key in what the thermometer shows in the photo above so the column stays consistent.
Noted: °F 60
